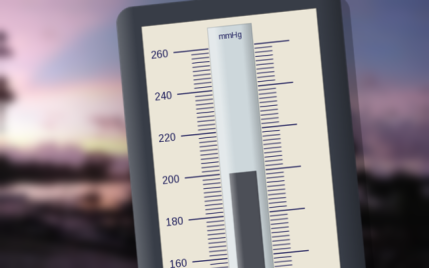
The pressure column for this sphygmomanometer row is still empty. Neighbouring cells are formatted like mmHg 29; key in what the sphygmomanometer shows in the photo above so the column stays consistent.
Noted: mmHg 200
